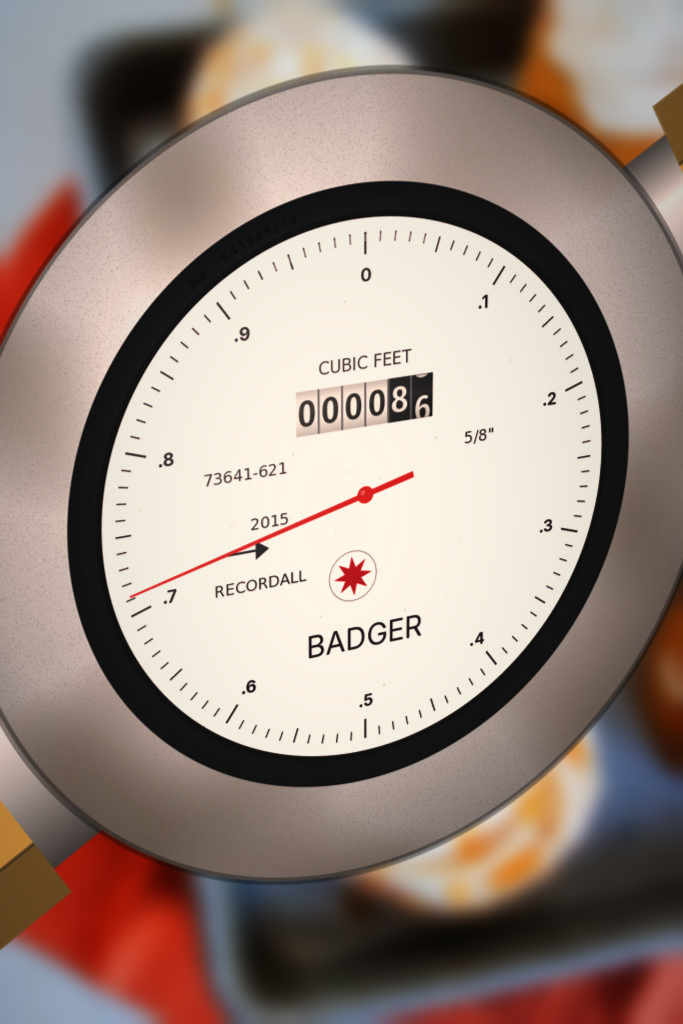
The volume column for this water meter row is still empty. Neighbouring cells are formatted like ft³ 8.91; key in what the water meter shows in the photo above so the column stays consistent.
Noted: ft³ 85.71
